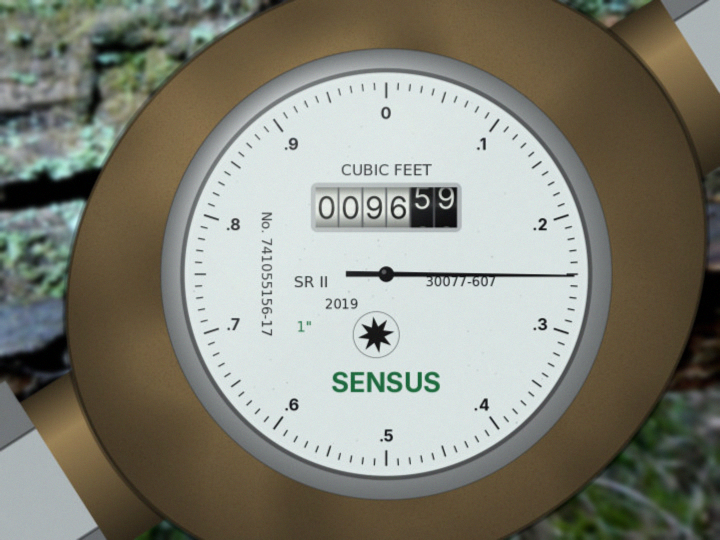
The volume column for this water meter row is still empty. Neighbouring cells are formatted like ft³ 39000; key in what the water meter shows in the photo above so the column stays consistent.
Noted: ft³ 9659.25
